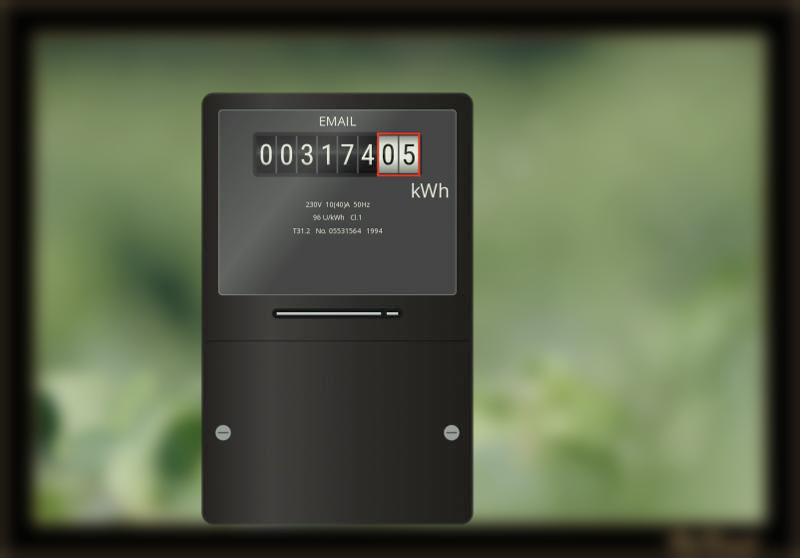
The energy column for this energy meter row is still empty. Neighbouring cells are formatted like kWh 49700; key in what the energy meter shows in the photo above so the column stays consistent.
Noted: kWh 3174.05
